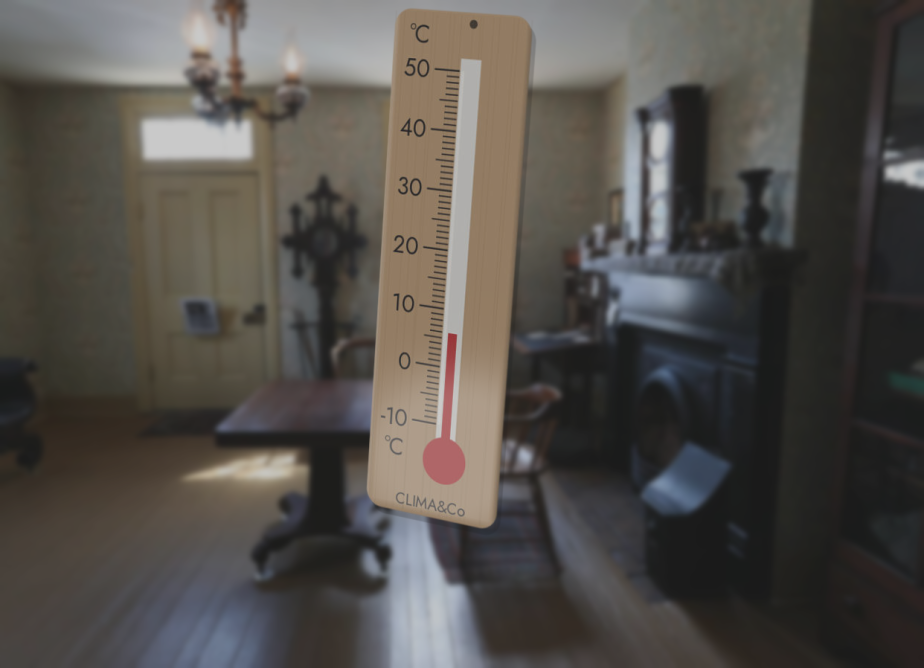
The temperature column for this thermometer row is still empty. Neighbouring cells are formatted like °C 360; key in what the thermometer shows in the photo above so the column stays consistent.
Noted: °C 6
